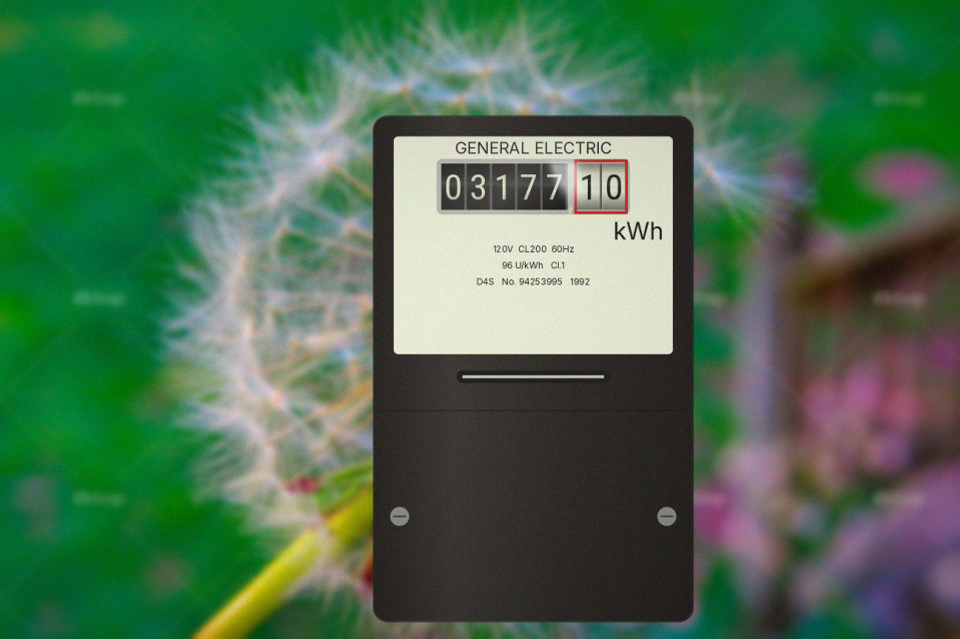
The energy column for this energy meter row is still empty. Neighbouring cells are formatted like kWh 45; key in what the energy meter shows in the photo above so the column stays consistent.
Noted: kWh 3177.10
